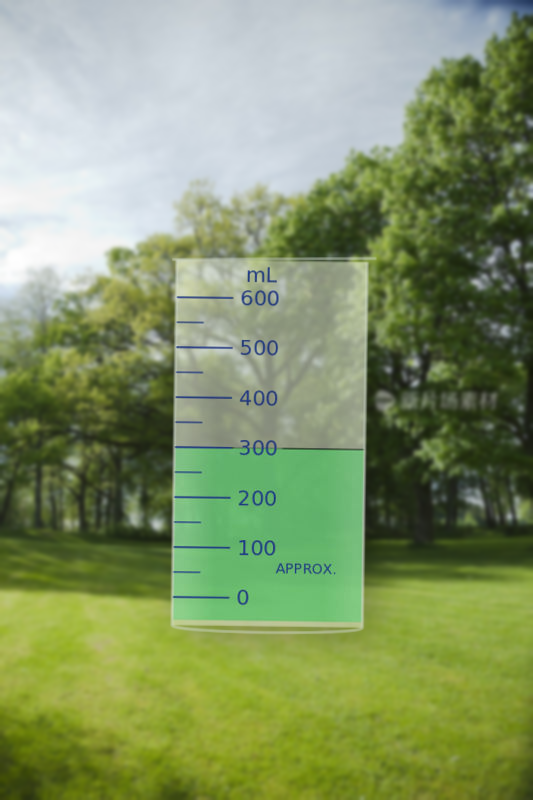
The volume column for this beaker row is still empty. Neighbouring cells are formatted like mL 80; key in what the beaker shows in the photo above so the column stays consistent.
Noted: mL 300
